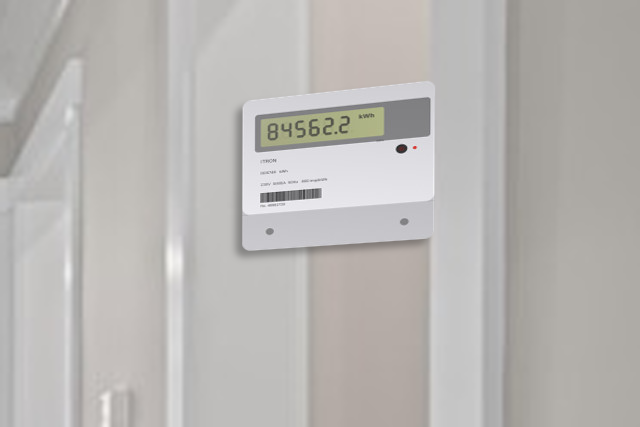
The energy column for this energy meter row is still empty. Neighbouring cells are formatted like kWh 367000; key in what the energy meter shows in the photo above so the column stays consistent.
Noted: kWh 84562.2
